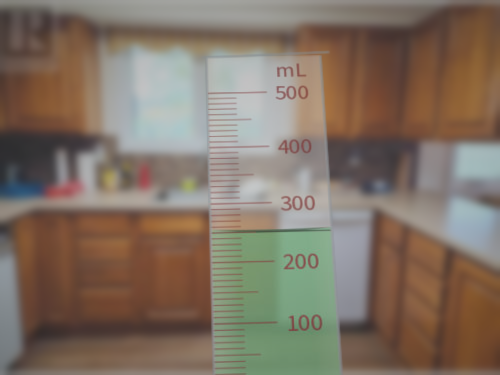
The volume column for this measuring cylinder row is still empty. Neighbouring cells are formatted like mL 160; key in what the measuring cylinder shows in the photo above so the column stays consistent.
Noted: mL 250
